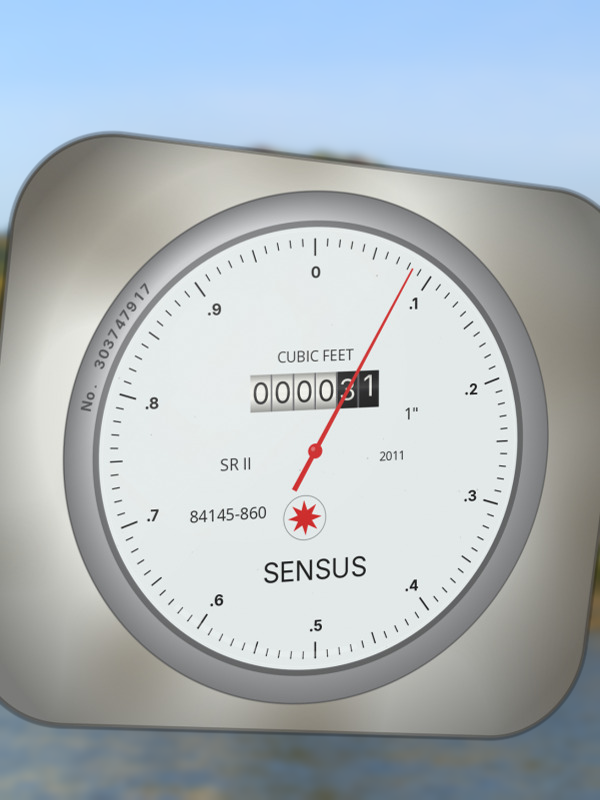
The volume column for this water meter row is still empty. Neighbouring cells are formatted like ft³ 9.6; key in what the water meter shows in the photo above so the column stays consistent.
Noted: ft³ 31.08
